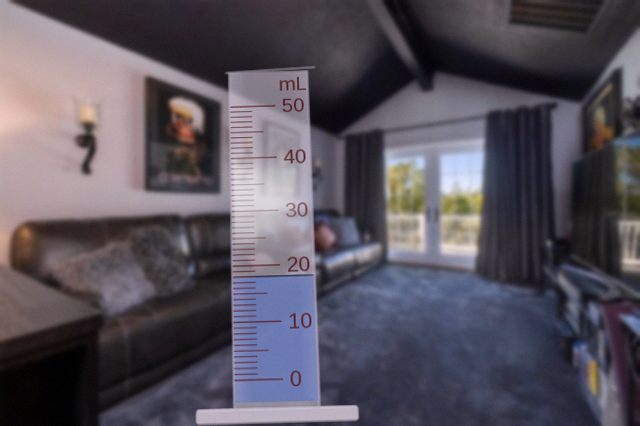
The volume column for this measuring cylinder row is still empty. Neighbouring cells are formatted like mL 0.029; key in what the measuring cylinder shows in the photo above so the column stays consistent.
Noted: mL 18
